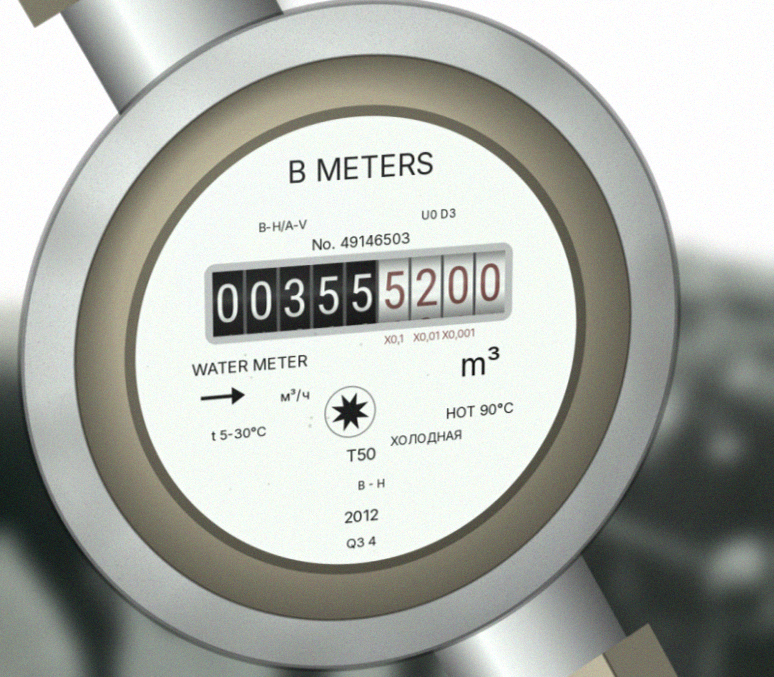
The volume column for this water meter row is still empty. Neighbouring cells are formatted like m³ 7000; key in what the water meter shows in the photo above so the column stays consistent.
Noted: m³ 355.5200
